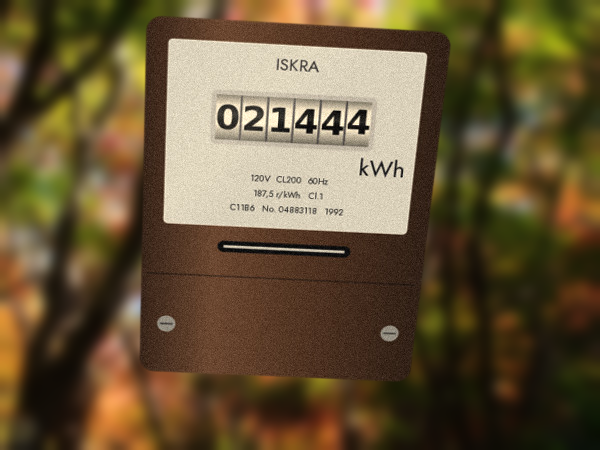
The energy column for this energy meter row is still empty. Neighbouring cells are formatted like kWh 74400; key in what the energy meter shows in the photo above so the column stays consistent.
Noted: kWh 21444
